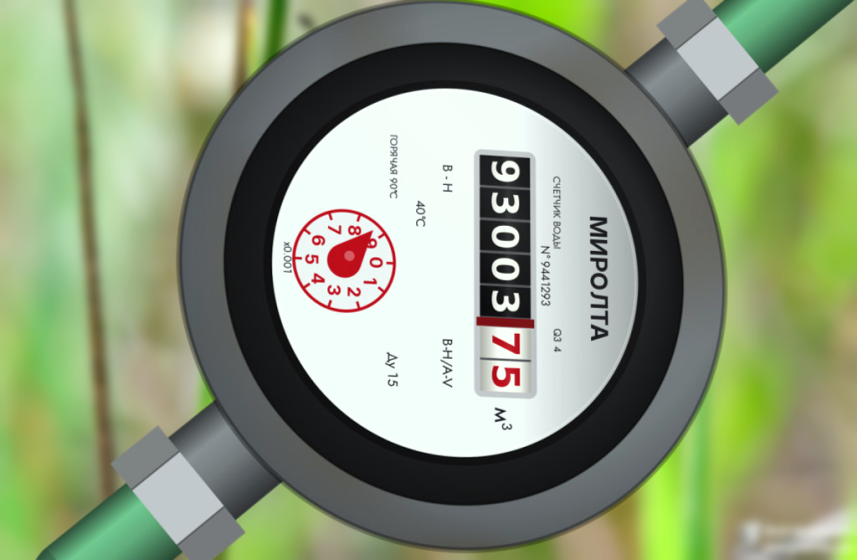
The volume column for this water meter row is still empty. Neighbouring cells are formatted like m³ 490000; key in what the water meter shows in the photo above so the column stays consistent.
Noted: m³ 93003.758
